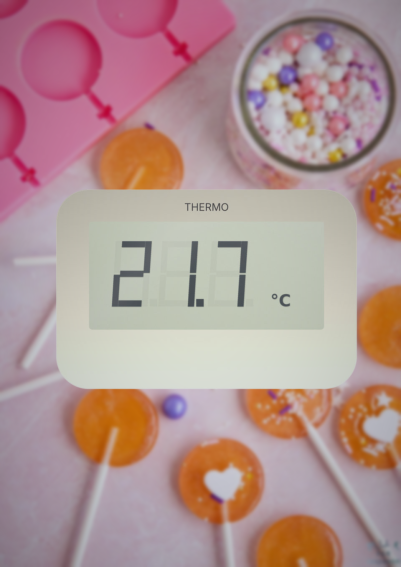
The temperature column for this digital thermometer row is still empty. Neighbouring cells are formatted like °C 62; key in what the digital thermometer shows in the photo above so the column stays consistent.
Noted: °C 21.7
